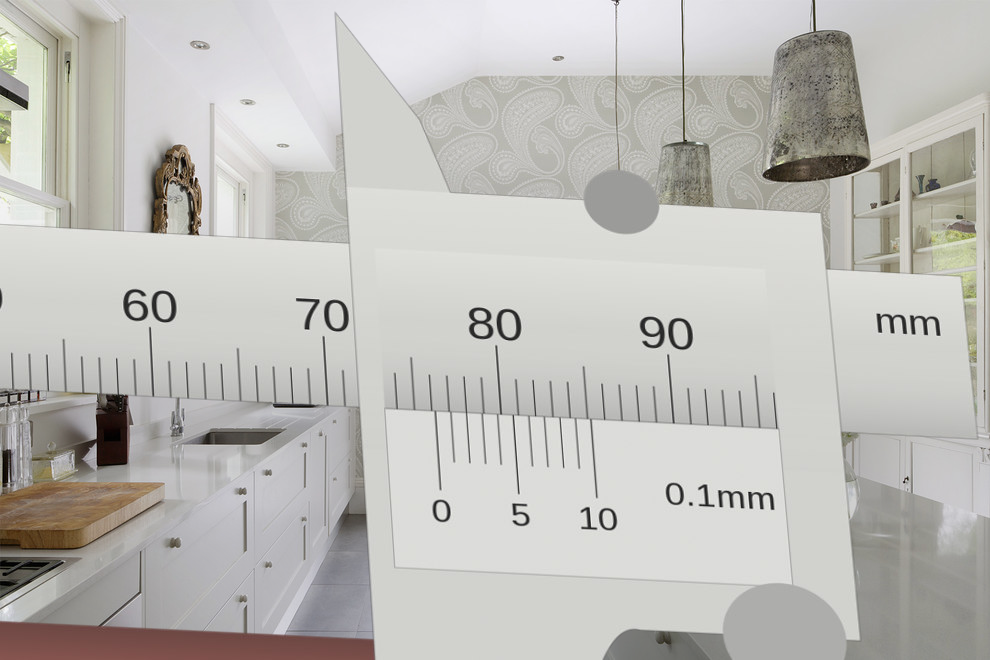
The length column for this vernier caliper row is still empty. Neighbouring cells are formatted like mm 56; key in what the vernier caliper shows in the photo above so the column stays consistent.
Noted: mm 76.2
